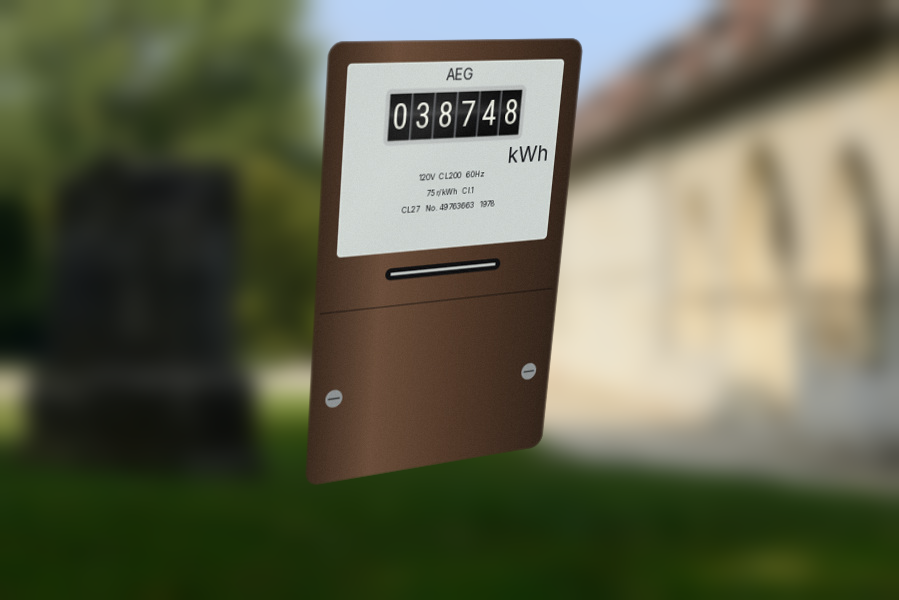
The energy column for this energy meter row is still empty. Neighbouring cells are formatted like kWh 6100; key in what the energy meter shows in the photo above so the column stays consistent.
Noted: kWh 38748
